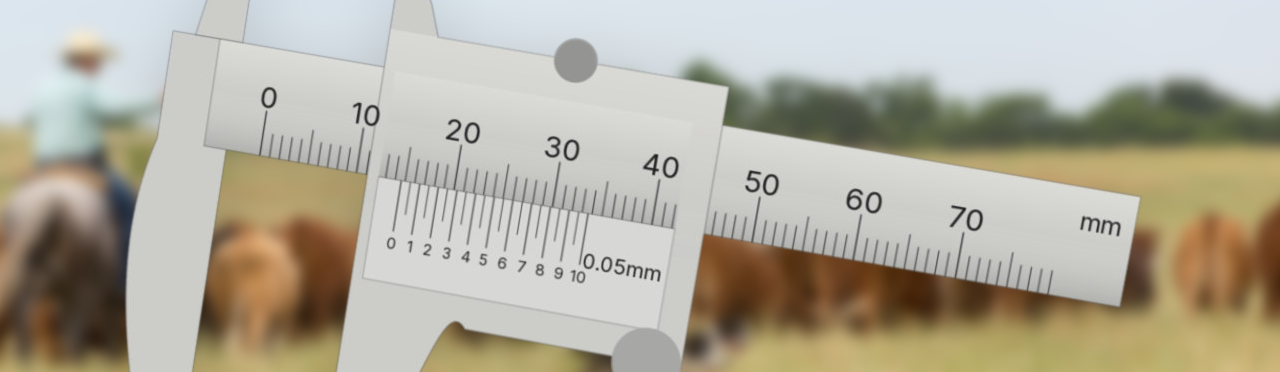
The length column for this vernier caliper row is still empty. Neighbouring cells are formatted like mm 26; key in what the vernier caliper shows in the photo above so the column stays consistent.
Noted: mm 14.6
